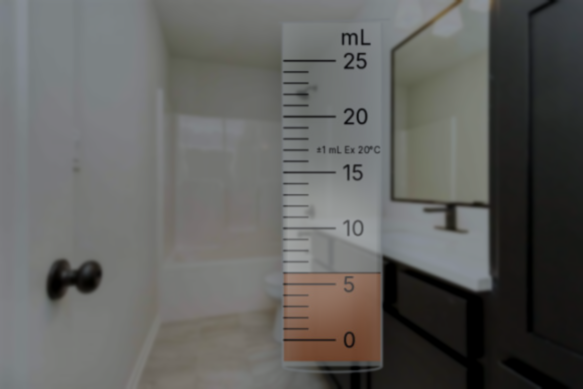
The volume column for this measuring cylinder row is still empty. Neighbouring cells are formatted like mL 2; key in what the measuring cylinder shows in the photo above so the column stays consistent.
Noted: mL 6
